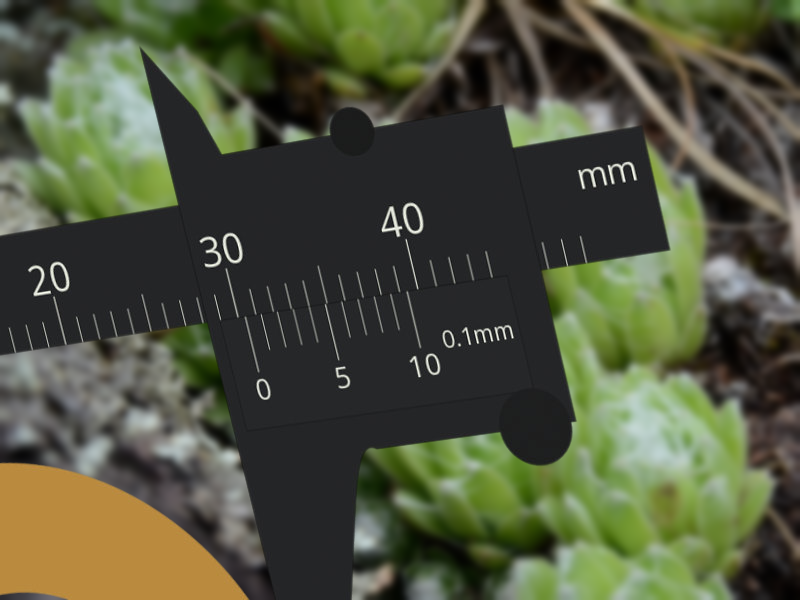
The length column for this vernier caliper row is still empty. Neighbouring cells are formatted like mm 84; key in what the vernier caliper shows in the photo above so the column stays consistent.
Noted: mm 30.4
